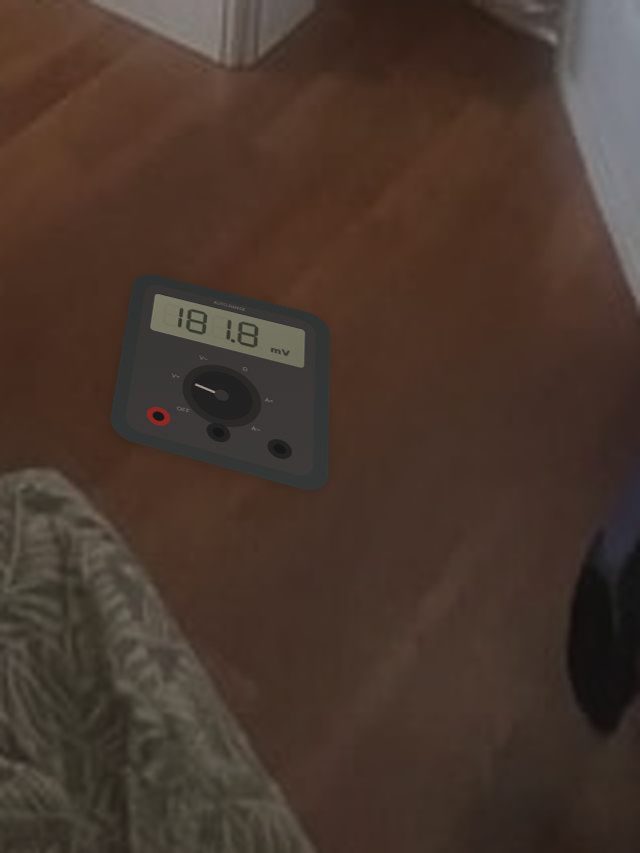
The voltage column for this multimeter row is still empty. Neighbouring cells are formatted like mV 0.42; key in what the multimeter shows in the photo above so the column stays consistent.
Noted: mV 181.8
